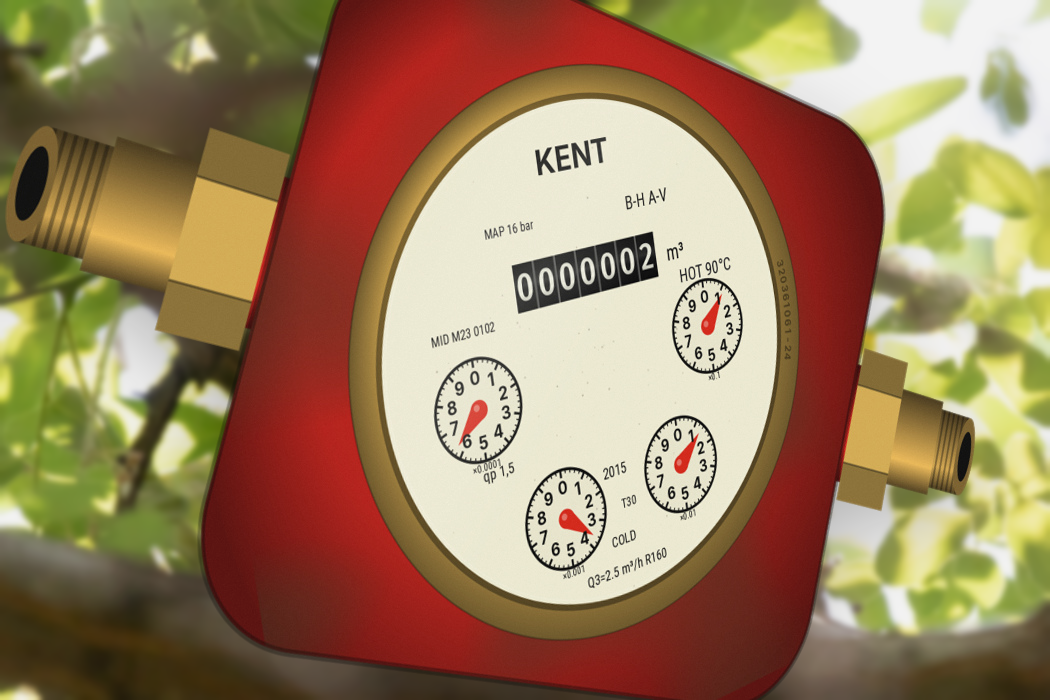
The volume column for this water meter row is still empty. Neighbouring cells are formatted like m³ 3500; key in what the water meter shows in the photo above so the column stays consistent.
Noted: m³ 2.1136
